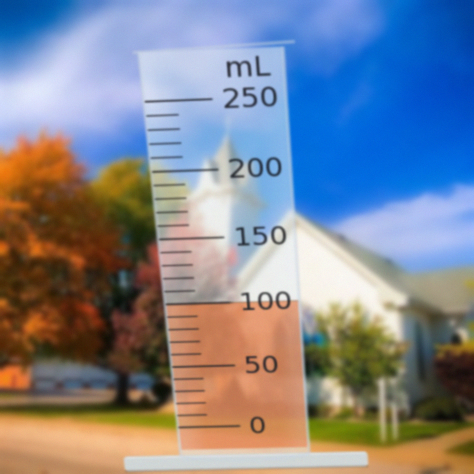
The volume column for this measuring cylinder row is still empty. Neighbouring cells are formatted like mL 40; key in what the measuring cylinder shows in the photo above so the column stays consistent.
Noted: mL 100
